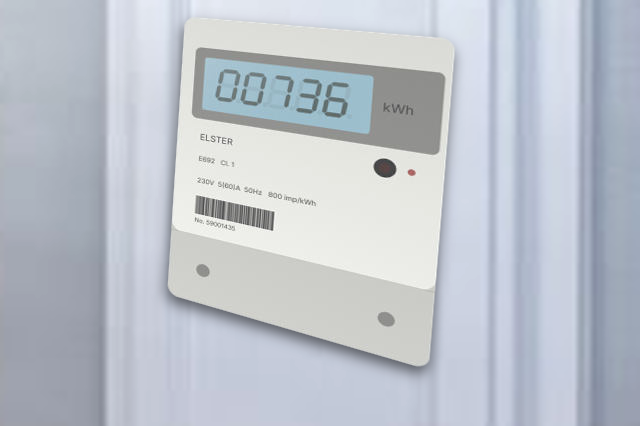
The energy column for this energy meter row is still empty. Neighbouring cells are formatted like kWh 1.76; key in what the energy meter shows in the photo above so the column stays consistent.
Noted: kWh 736
